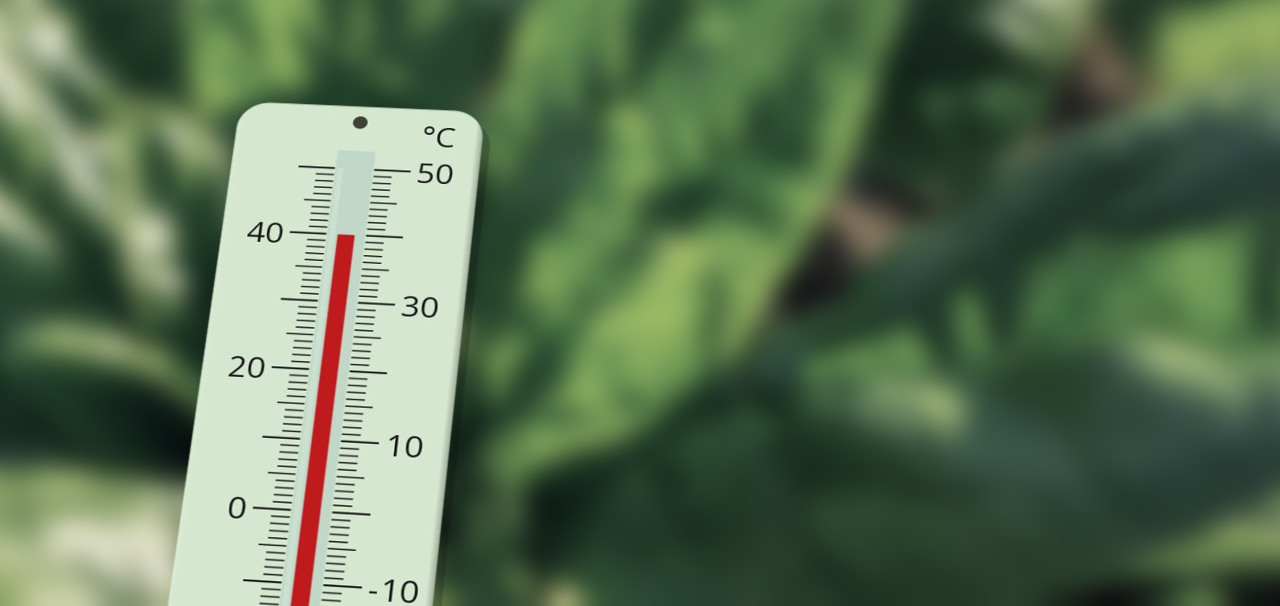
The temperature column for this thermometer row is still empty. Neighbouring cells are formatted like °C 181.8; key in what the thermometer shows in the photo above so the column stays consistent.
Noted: °C 40
